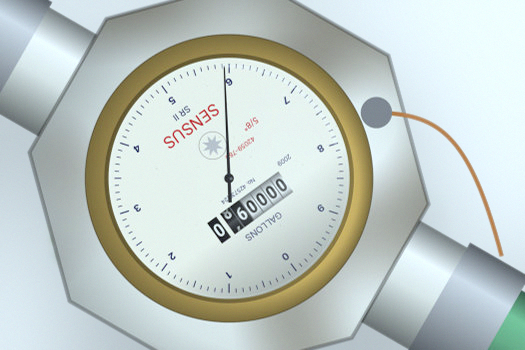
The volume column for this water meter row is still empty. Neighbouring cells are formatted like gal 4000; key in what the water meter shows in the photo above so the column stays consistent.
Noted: gal 975.9
